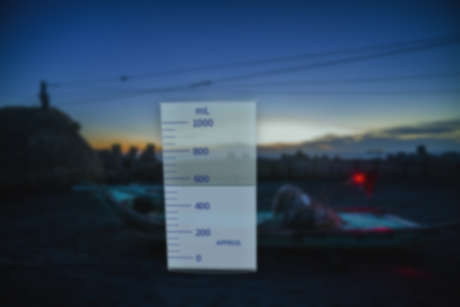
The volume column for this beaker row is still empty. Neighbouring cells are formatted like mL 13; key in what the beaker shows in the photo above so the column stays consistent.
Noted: mL 550
